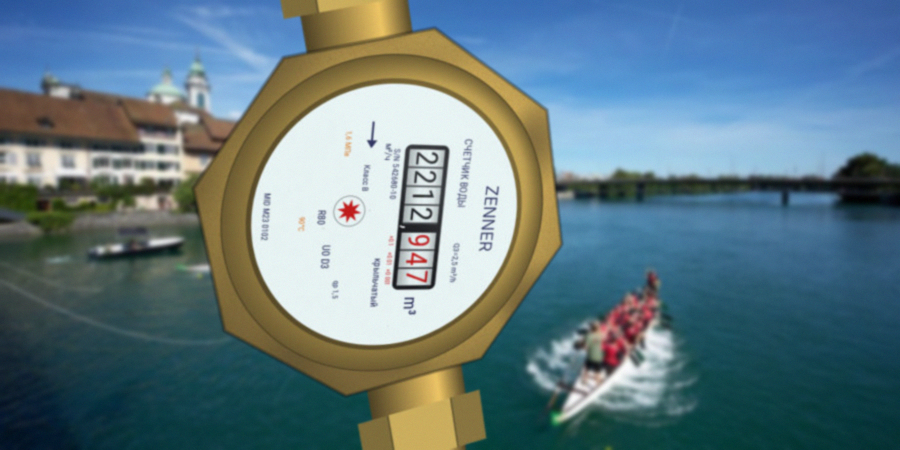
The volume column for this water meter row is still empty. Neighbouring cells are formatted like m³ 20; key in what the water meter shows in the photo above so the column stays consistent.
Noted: m³ 2212.947
